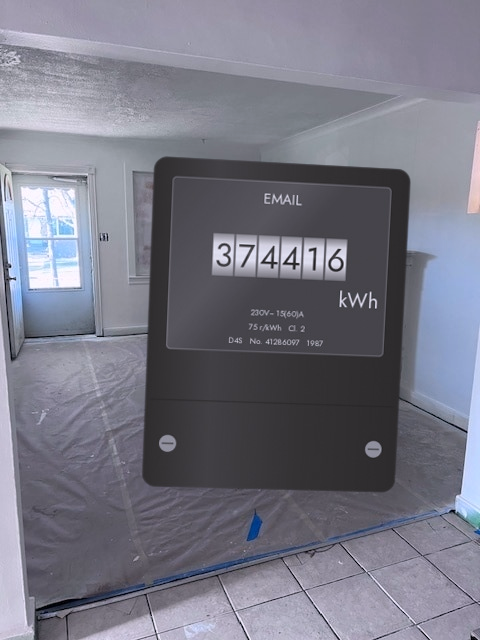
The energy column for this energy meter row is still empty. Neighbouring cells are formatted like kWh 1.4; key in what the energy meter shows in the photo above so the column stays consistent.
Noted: kWh 374416
